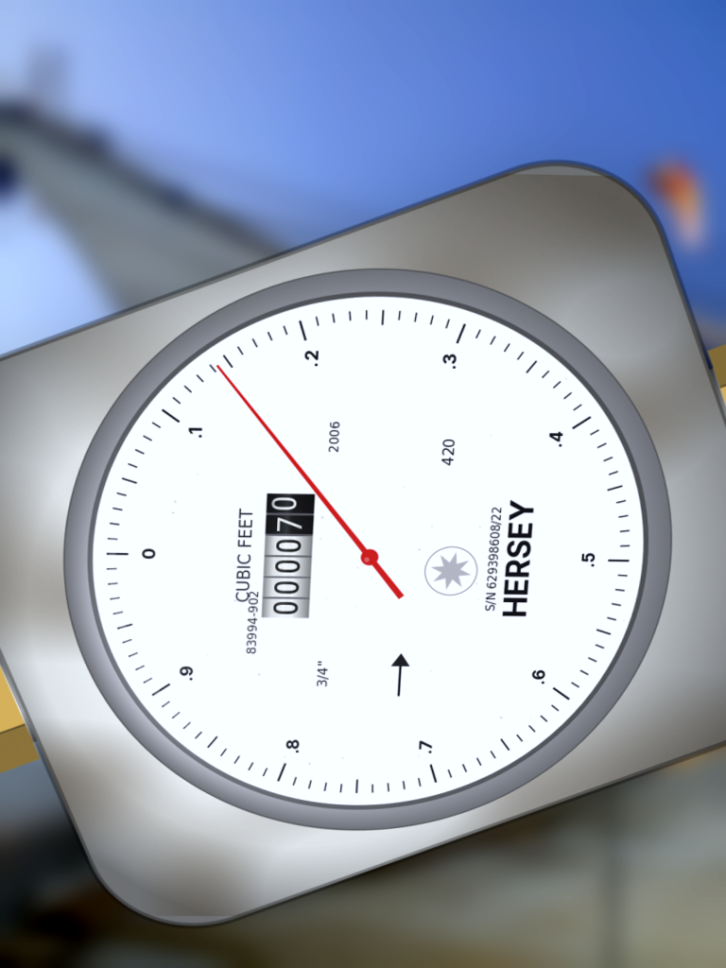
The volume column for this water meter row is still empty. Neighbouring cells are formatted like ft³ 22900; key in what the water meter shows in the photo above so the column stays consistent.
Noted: ft³ 70.14
